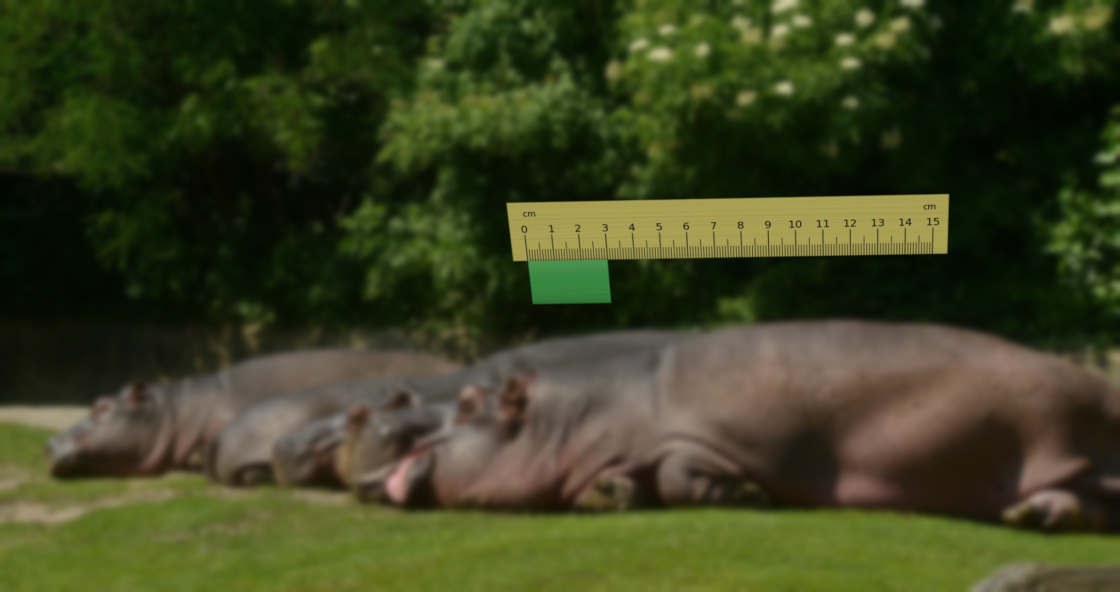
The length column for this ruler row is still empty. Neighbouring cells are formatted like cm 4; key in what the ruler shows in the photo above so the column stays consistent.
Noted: cm 3
